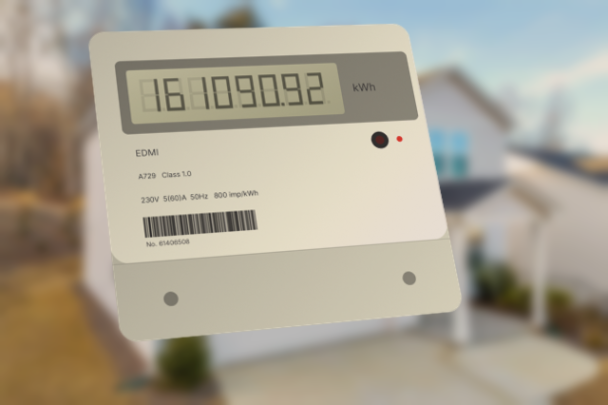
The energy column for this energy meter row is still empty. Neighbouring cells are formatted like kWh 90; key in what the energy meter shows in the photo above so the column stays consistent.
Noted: kWh 161090.92
